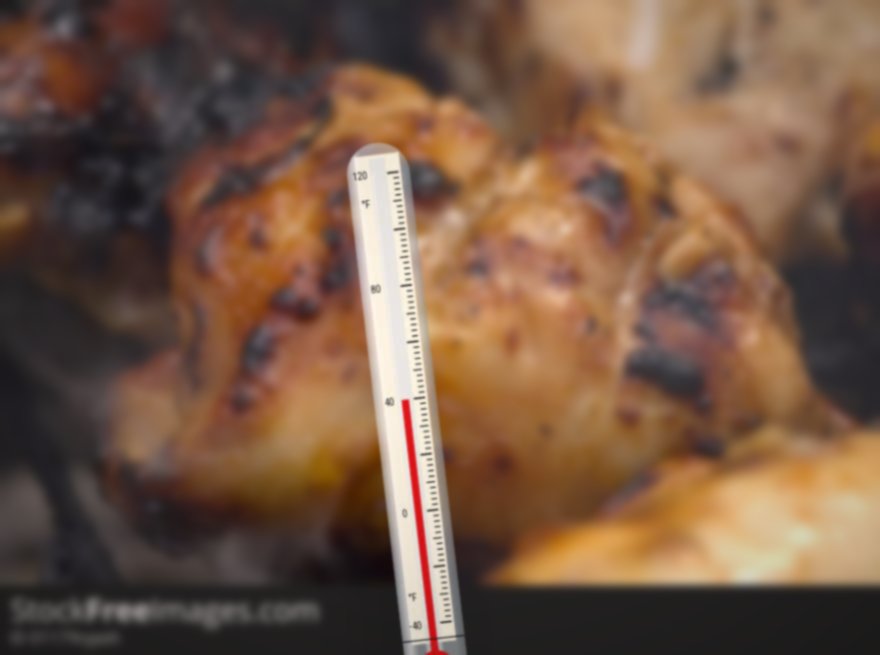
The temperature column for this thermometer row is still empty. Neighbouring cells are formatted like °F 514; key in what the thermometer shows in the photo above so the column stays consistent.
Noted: °F 40
